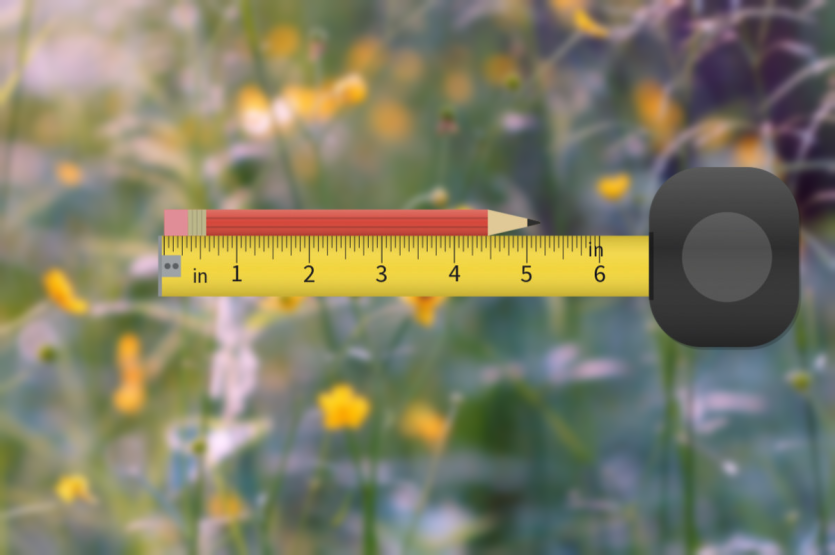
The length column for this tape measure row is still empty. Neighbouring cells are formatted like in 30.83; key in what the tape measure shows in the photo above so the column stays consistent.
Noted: in 5.1875
